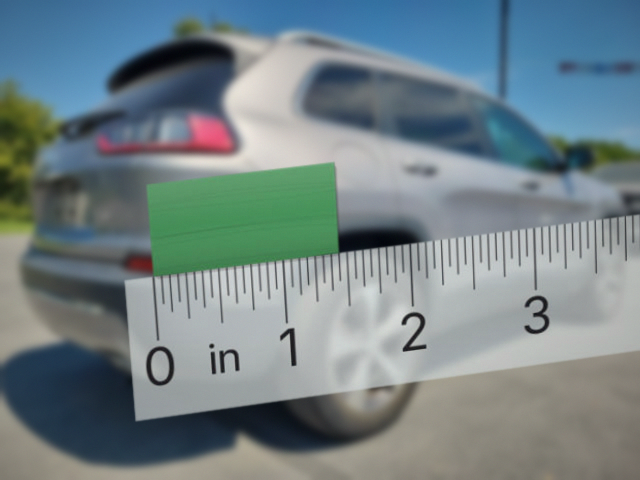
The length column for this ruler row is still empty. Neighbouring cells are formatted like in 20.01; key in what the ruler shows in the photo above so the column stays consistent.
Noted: in 1.4375
